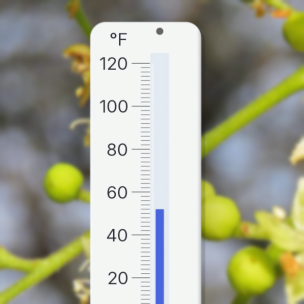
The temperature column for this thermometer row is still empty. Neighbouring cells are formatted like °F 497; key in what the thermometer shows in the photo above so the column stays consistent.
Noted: °F 52
